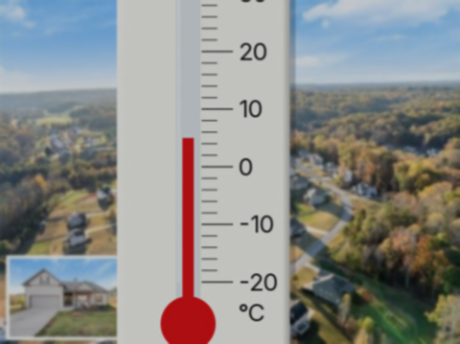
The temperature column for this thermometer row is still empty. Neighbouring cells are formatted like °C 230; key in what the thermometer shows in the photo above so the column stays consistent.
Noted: °C 5
